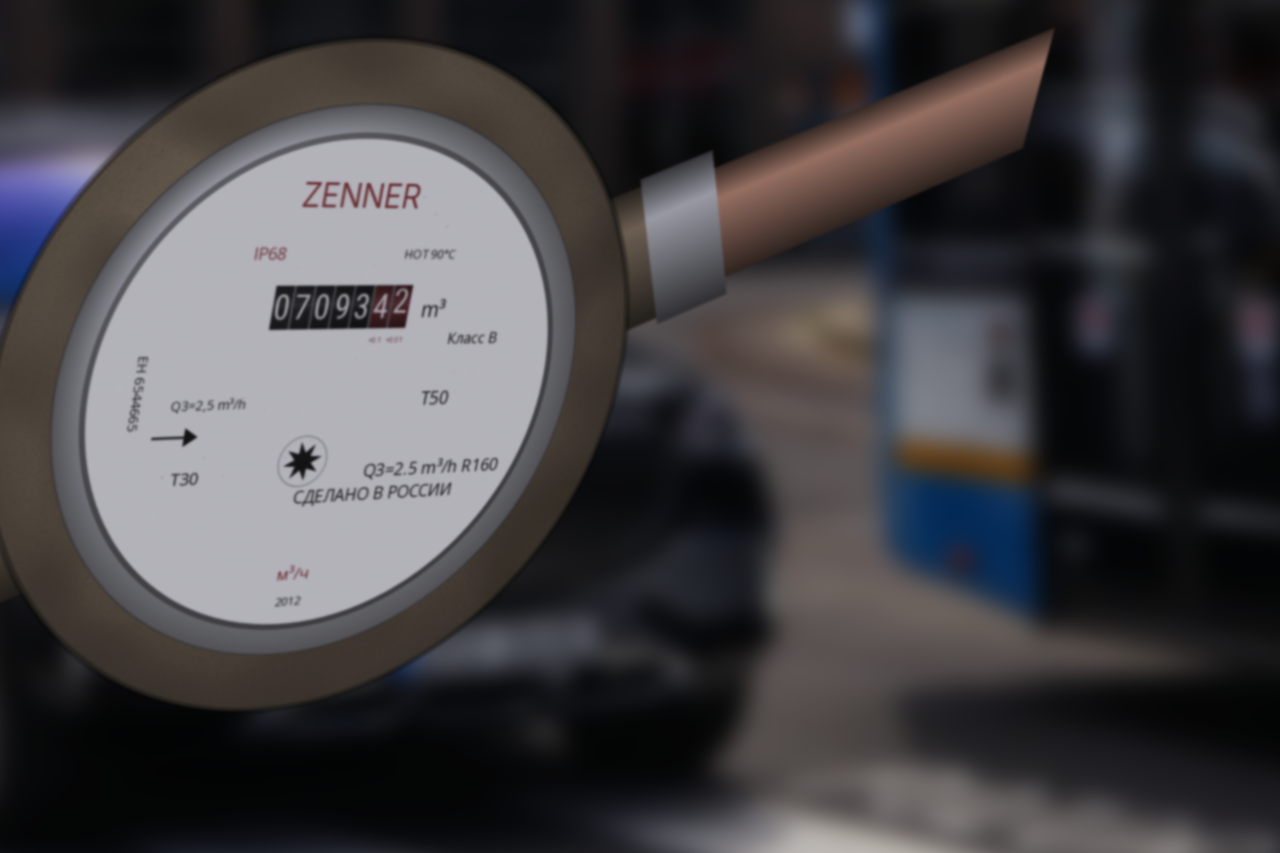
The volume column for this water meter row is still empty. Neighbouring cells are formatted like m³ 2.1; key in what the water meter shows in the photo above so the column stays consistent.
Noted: m³ 7093.42
